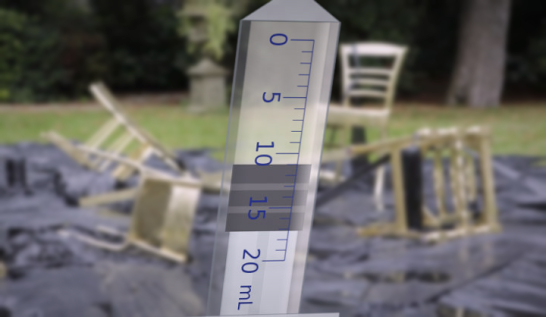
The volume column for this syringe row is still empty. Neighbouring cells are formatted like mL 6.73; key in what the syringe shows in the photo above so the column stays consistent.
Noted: mL 11
